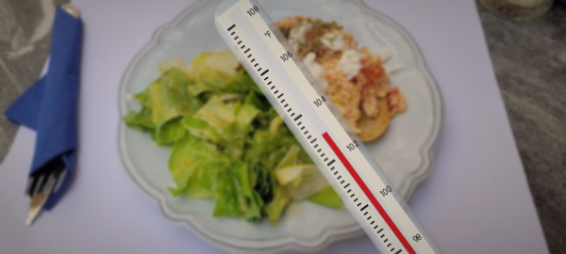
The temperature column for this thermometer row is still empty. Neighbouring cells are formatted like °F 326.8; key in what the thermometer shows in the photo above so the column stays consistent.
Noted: °F 103
